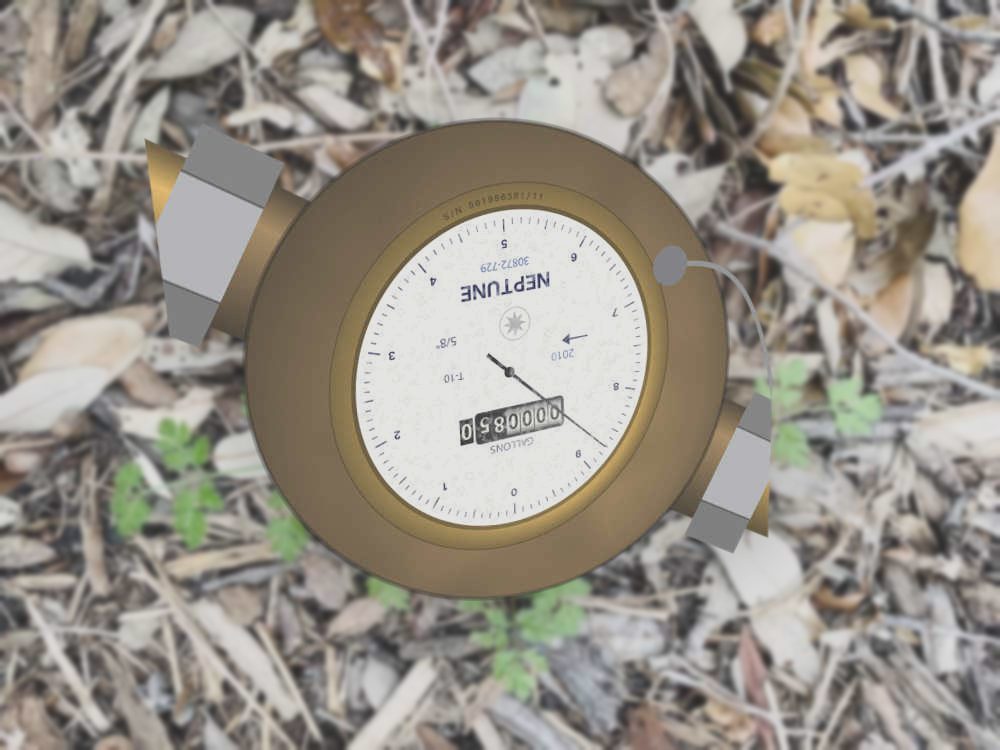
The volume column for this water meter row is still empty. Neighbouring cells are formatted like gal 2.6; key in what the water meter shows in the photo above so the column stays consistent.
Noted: gal 848.7
